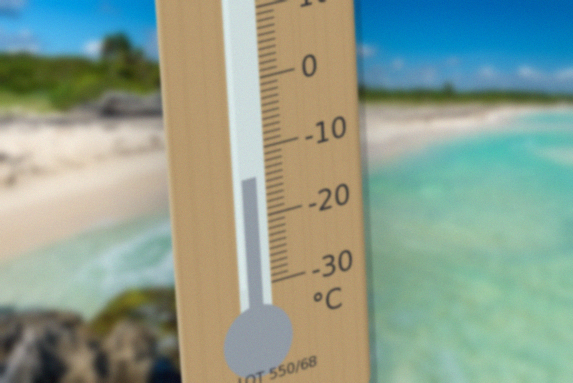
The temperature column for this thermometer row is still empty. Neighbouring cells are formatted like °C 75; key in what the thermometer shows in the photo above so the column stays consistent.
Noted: °C -14
